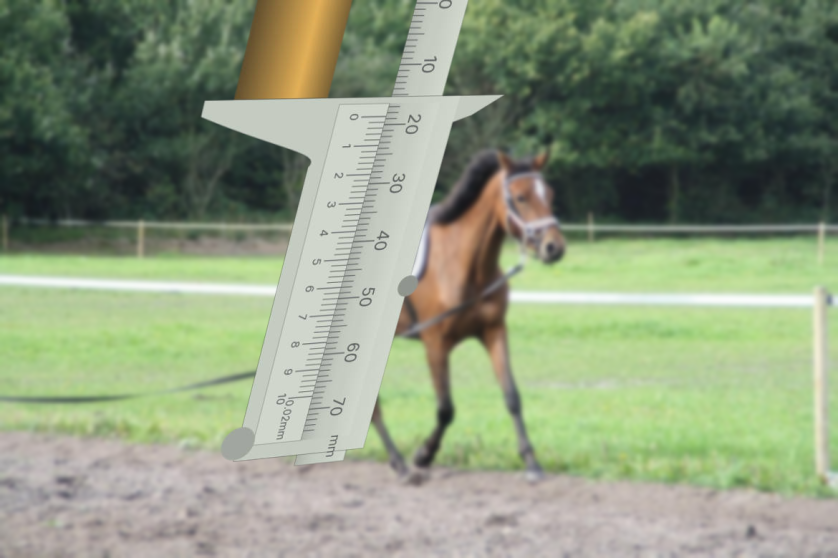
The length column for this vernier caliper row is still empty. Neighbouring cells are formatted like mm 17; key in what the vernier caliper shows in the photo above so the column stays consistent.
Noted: mm 18.6
